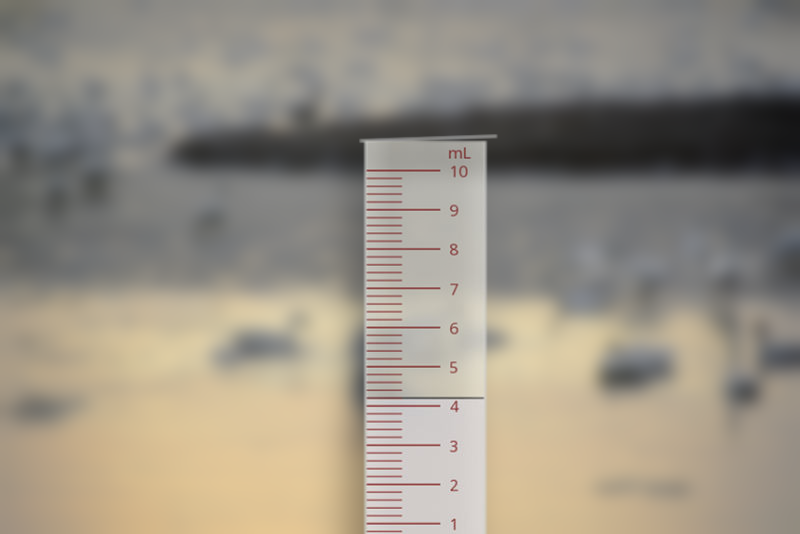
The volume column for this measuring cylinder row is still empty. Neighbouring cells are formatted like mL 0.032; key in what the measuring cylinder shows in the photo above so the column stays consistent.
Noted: mL 4.2
